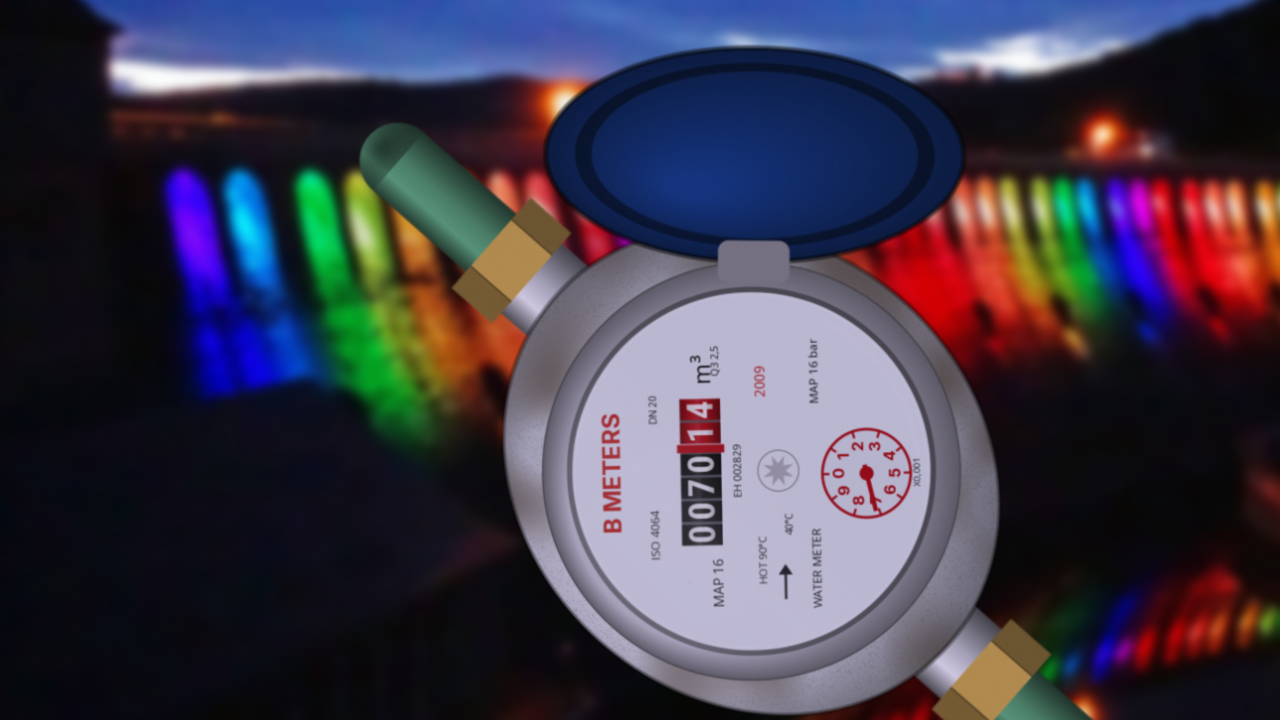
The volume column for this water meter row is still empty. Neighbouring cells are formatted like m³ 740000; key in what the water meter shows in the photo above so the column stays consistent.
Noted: m³ 70.147
